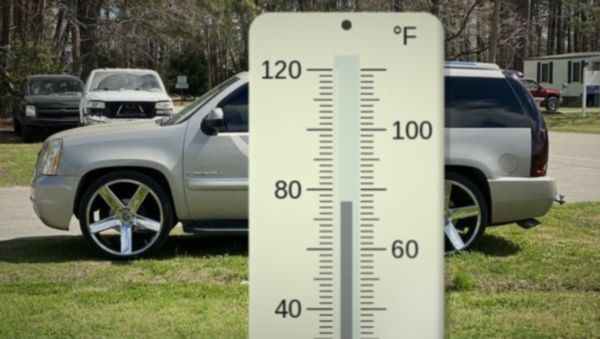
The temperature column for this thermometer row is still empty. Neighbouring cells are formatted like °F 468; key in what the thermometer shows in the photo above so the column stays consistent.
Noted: °F 76
